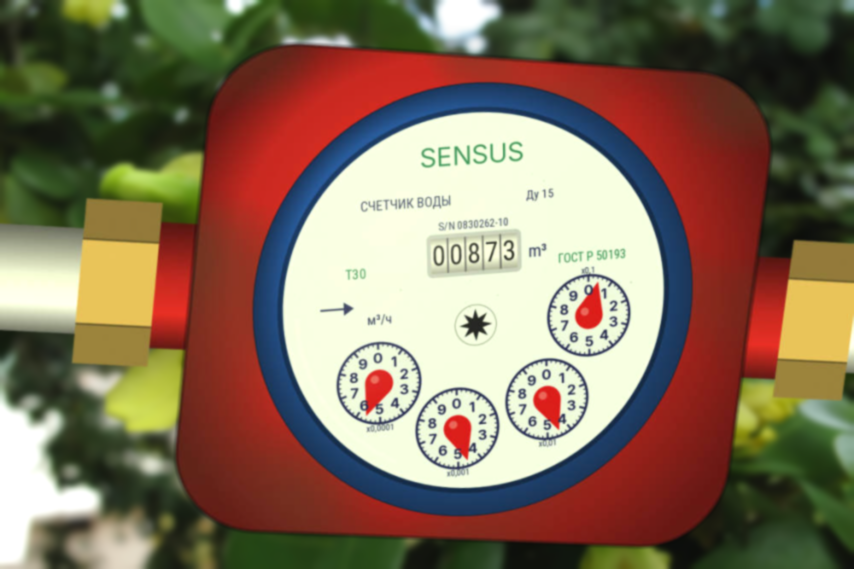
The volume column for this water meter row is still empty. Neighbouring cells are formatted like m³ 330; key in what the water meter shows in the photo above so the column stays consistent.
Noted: m³ 873.0445
